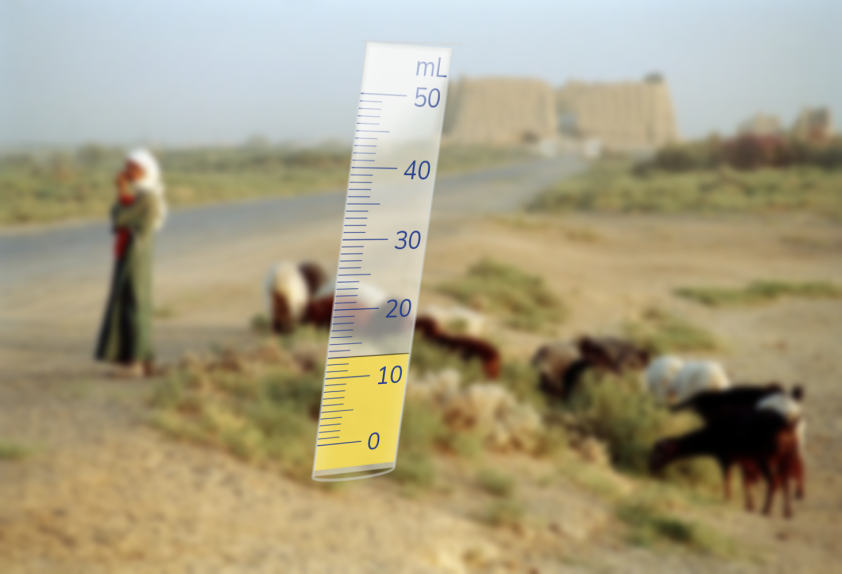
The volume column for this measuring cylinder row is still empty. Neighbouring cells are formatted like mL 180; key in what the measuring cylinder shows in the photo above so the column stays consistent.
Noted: mL 13
